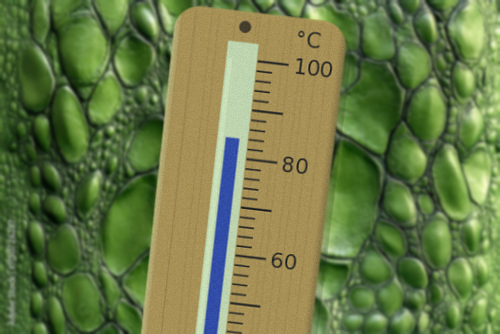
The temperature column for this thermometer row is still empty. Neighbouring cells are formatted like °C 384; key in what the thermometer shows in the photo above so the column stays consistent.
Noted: °C 84
